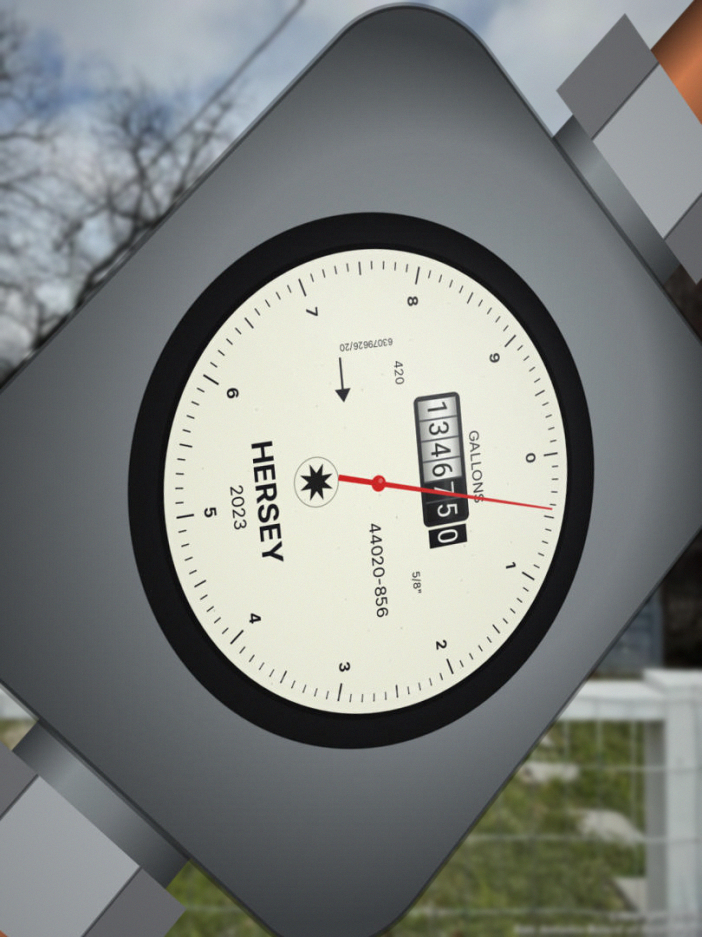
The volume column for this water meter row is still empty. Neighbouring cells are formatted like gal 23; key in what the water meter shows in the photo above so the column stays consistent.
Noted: gal 1346750.4
